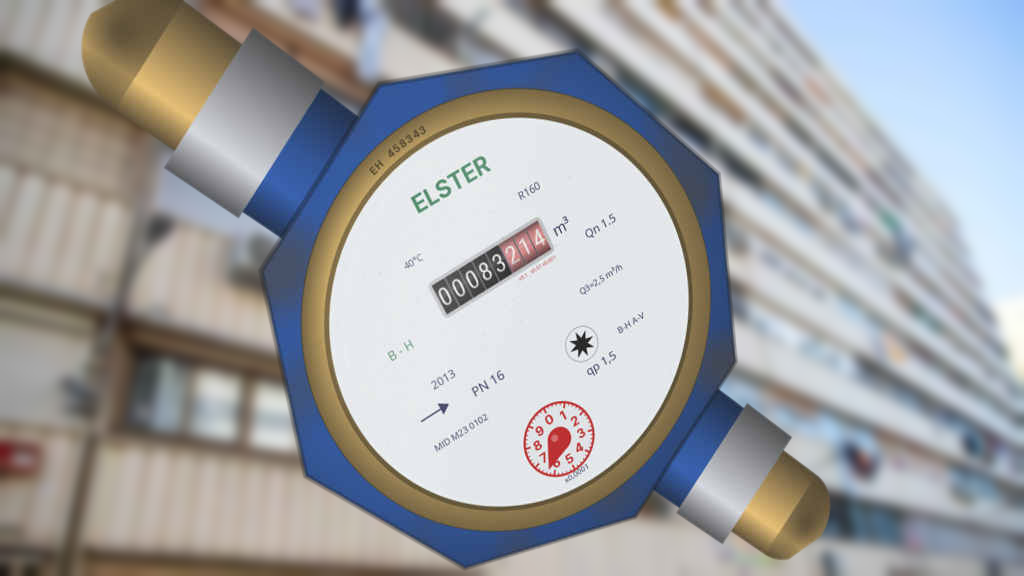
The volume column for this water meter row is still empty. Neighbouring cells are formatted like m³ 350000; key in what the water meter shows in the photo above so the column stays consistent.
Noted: m³ 83.2146
